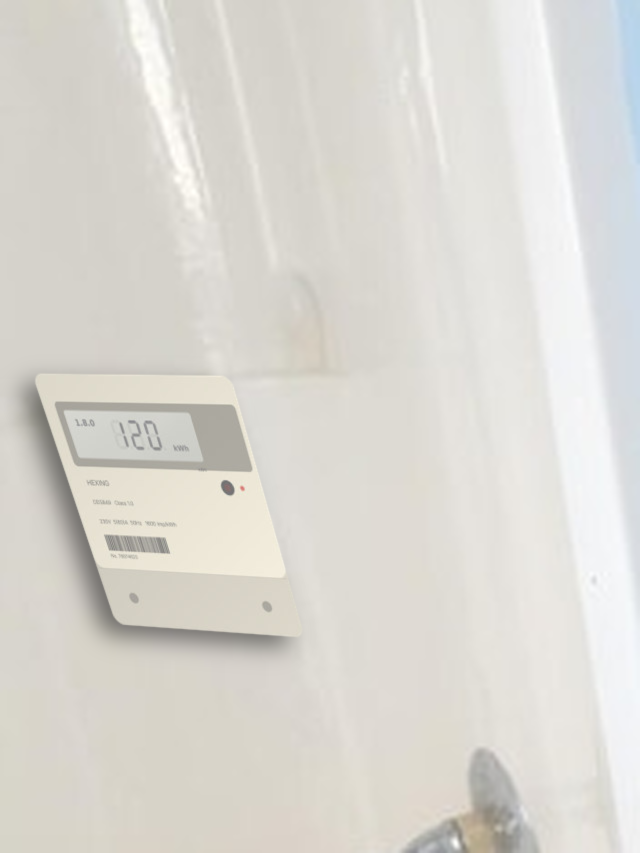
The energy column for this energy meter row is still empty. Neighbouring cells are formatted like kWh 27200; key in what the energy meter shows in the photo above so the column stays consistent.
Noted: kWh 120
